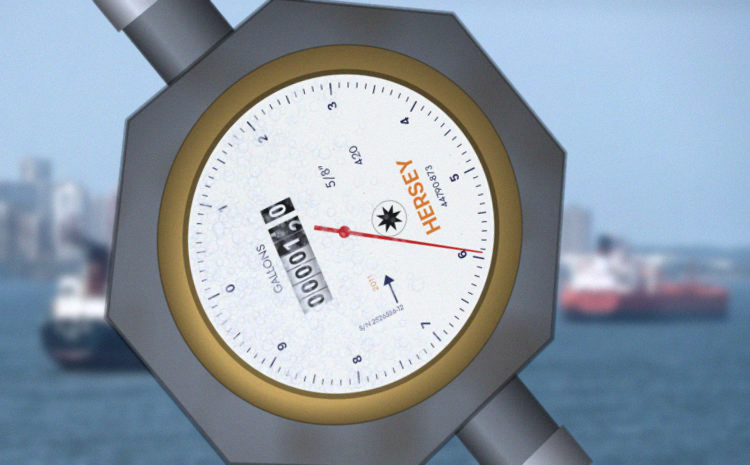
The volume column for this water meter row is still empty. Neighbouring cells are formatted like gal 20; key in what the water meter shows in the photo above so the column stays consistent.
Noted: gal 115.9
